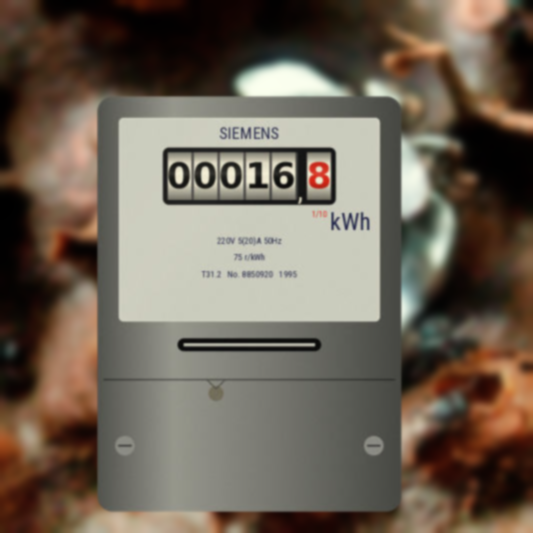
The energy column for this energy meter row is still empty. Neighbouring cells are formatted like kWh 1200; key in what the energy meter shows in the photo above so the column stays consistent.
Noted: kWh 16.8
